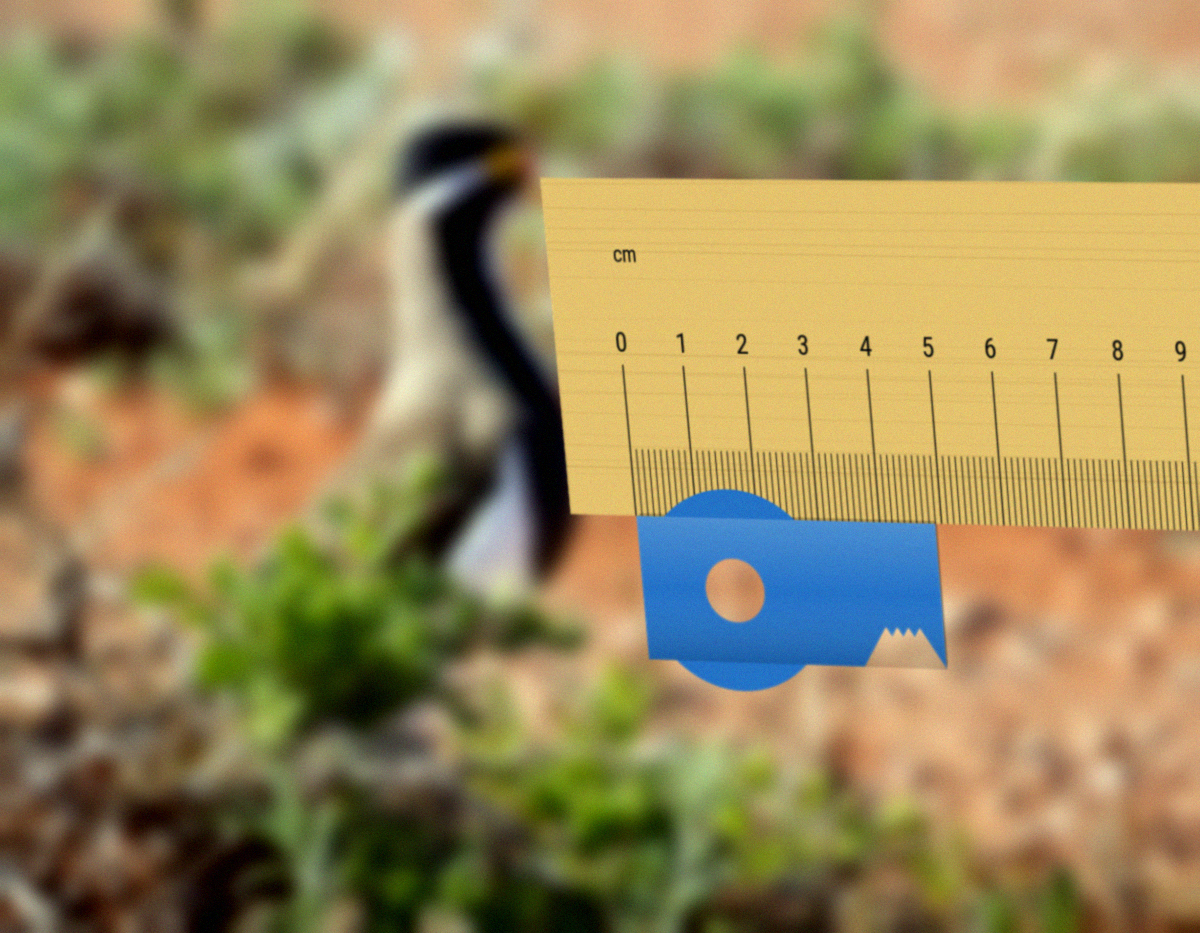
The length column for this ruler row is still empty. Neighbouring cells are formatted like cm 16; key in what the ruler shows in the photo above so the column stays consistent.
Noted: cm 4.9
